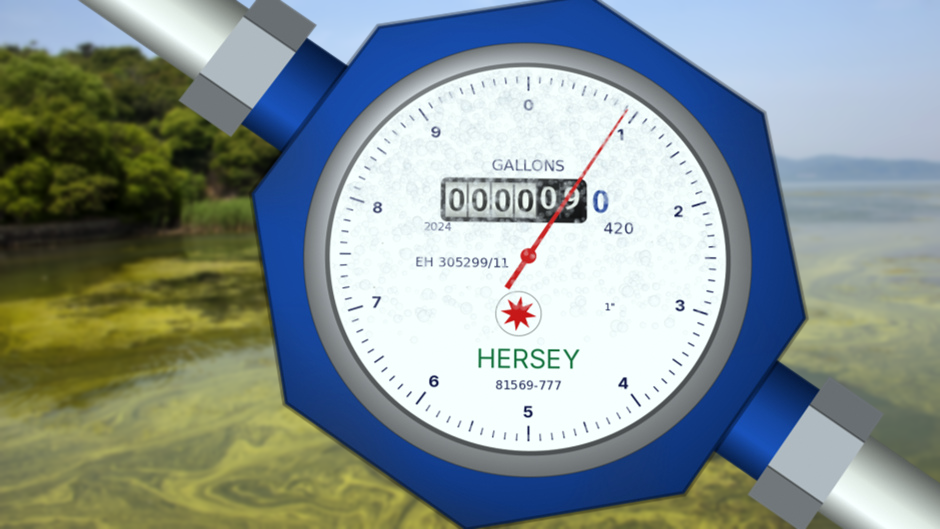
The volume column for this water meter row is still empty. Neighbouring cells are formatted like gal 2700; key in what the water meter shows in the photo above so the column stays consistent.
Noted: gal 90.9
